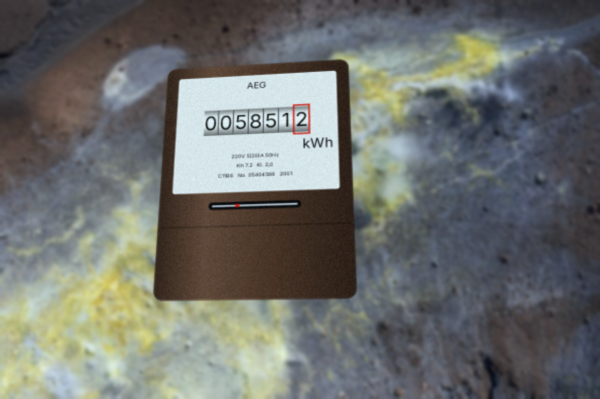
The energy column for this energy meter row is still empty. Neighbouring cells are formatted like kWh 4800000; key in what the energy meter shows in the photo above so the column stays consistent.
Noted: kWh 5851.2
